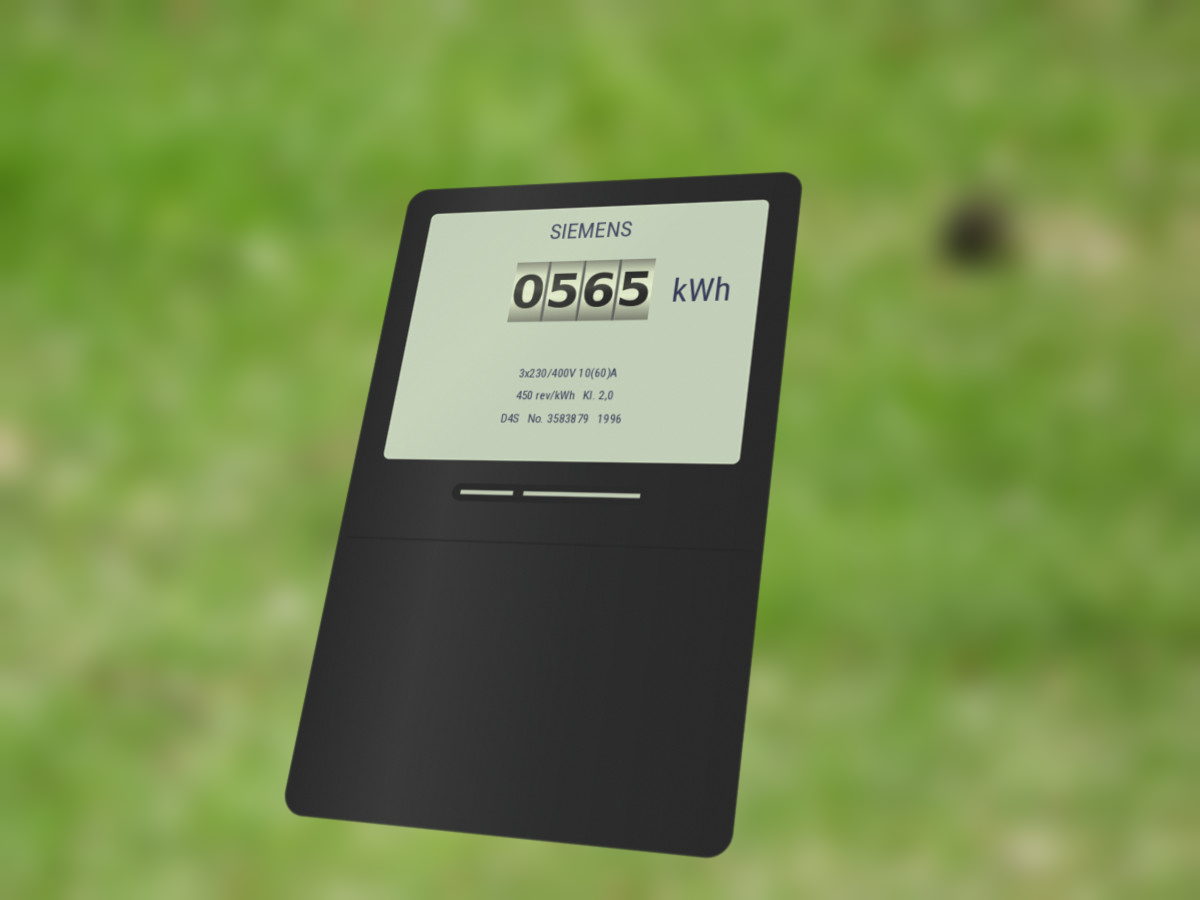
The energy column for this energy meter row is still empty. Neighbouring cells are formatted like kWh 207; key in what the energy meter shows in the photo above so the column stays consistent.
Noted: kWh 565
